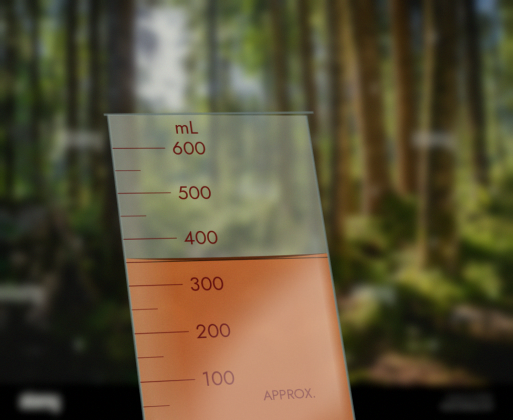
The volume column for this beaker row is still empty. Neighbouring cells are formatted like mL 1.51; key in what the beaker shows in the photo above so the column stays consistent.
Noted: mL 350
